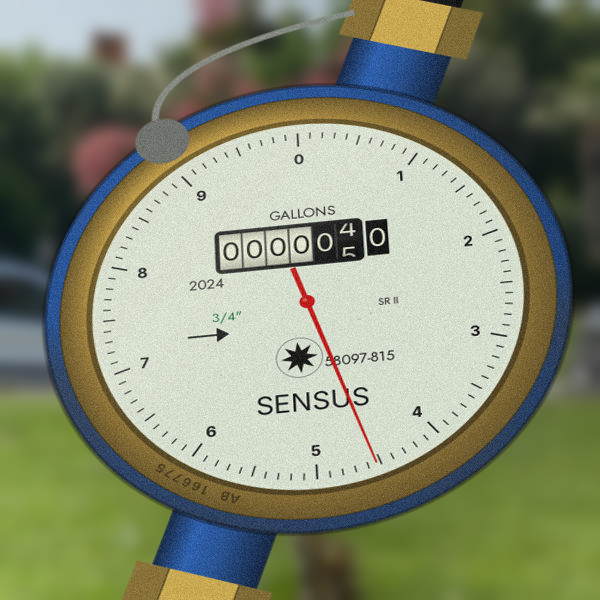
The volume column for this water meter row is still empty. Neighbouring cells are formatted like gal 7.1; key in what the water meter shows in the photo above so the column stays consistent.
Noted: gal 44.5
